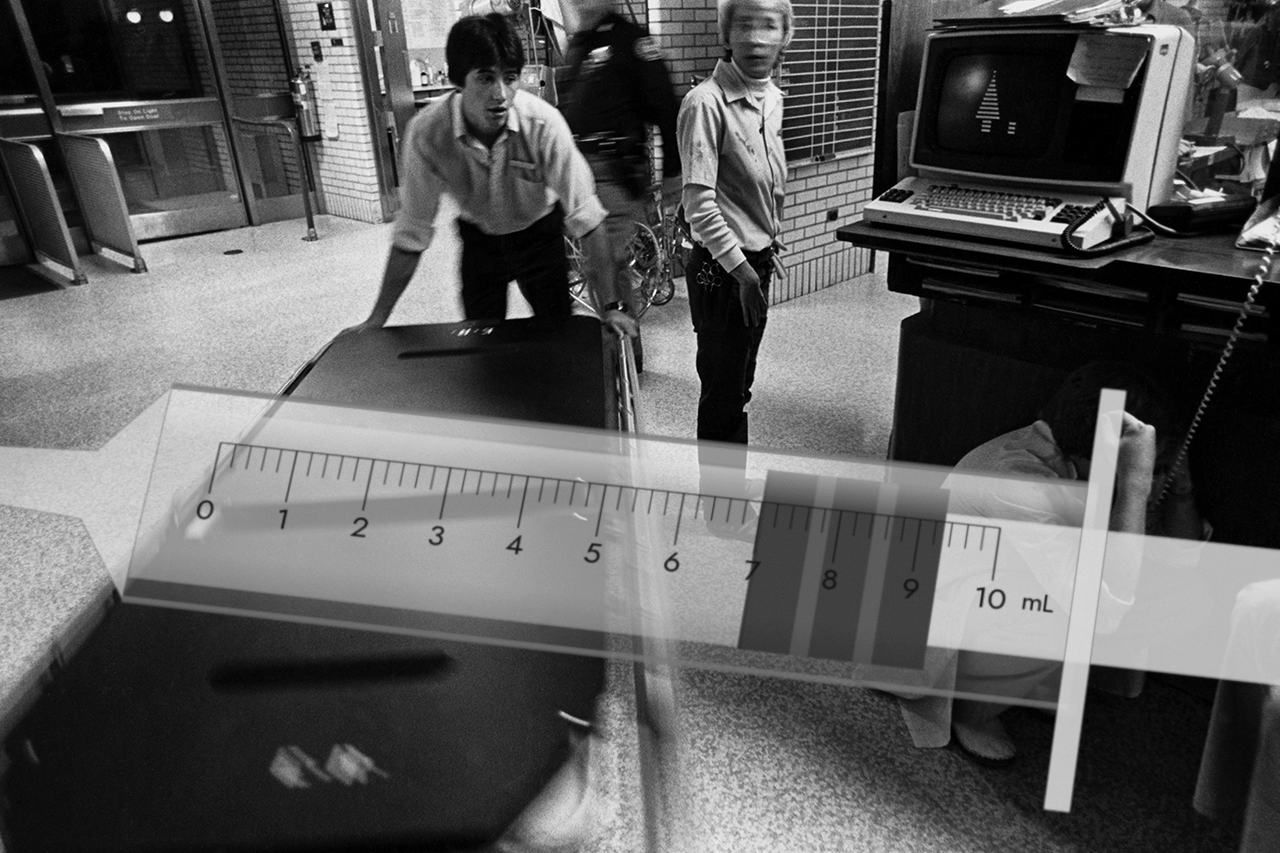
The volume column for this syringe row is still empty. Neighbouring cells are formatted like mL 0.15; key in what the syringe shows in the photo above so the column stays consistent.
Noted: mL 7
